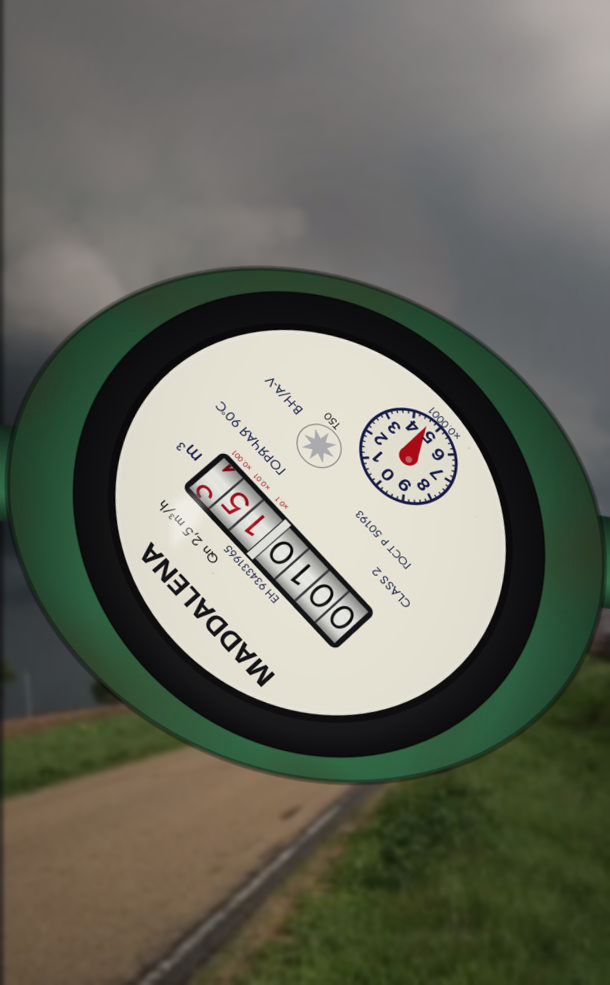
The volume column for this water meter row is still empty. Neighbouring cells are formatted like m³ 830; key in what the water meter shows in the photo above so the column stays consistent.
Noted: m³ 10.1534
